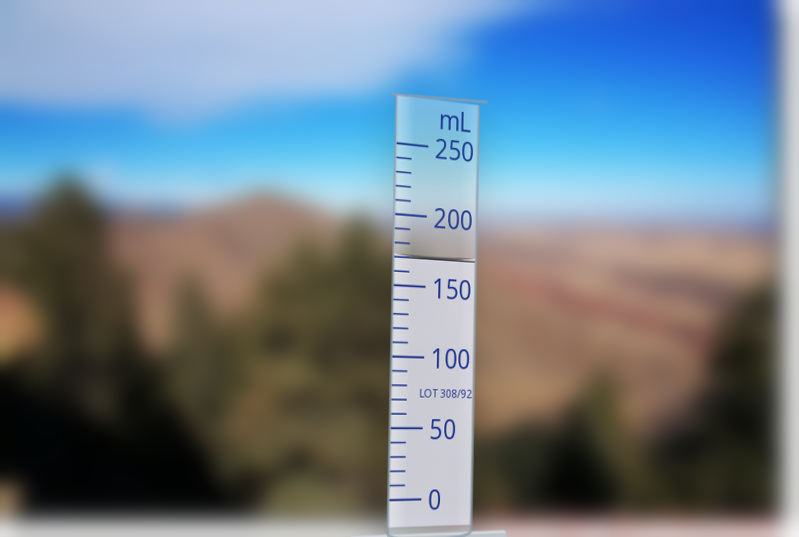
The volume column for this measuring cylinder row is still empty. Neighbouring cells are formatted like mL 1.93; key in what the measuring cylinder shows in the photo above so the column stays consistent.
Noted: mL 170
